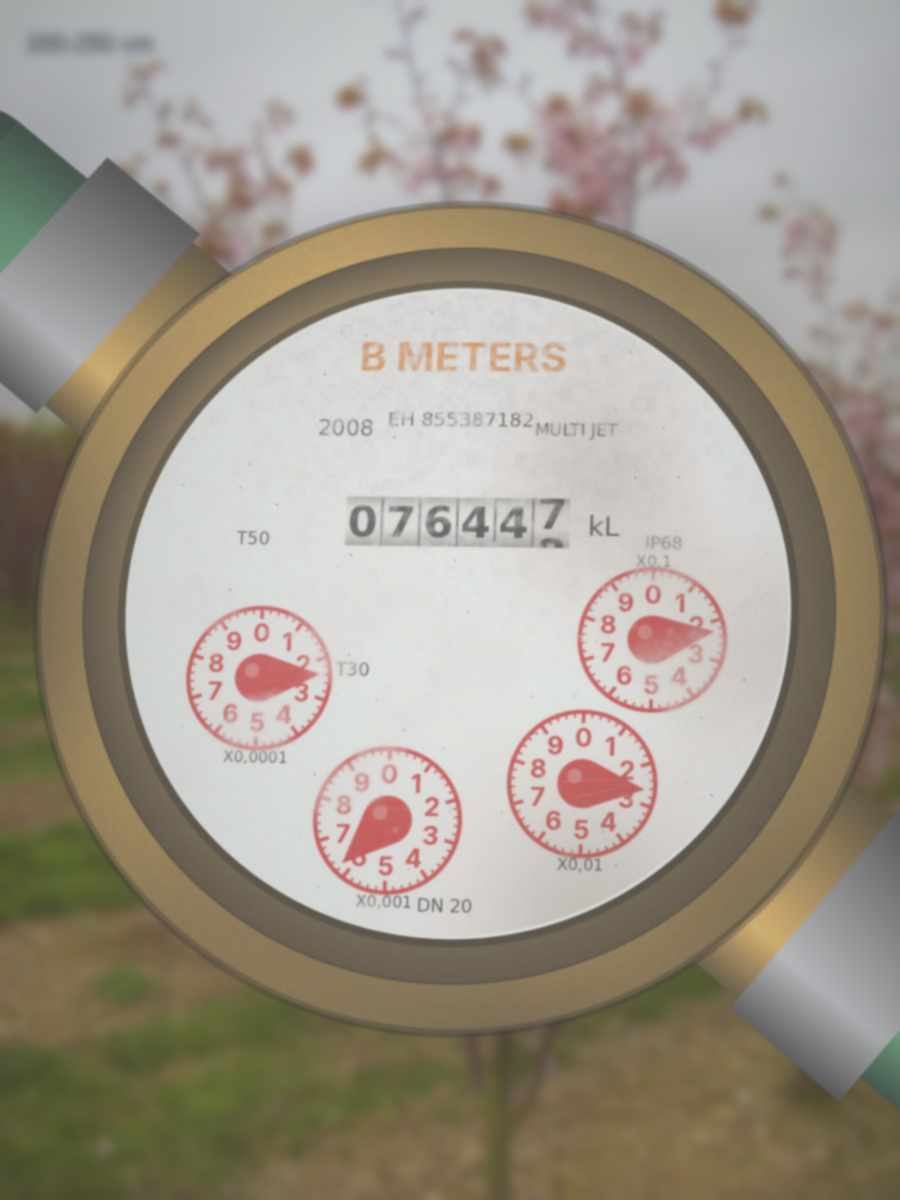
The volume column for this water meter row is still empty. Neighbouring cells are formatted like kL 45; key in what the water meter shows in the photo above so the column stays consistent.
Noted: kL 76447.2262
